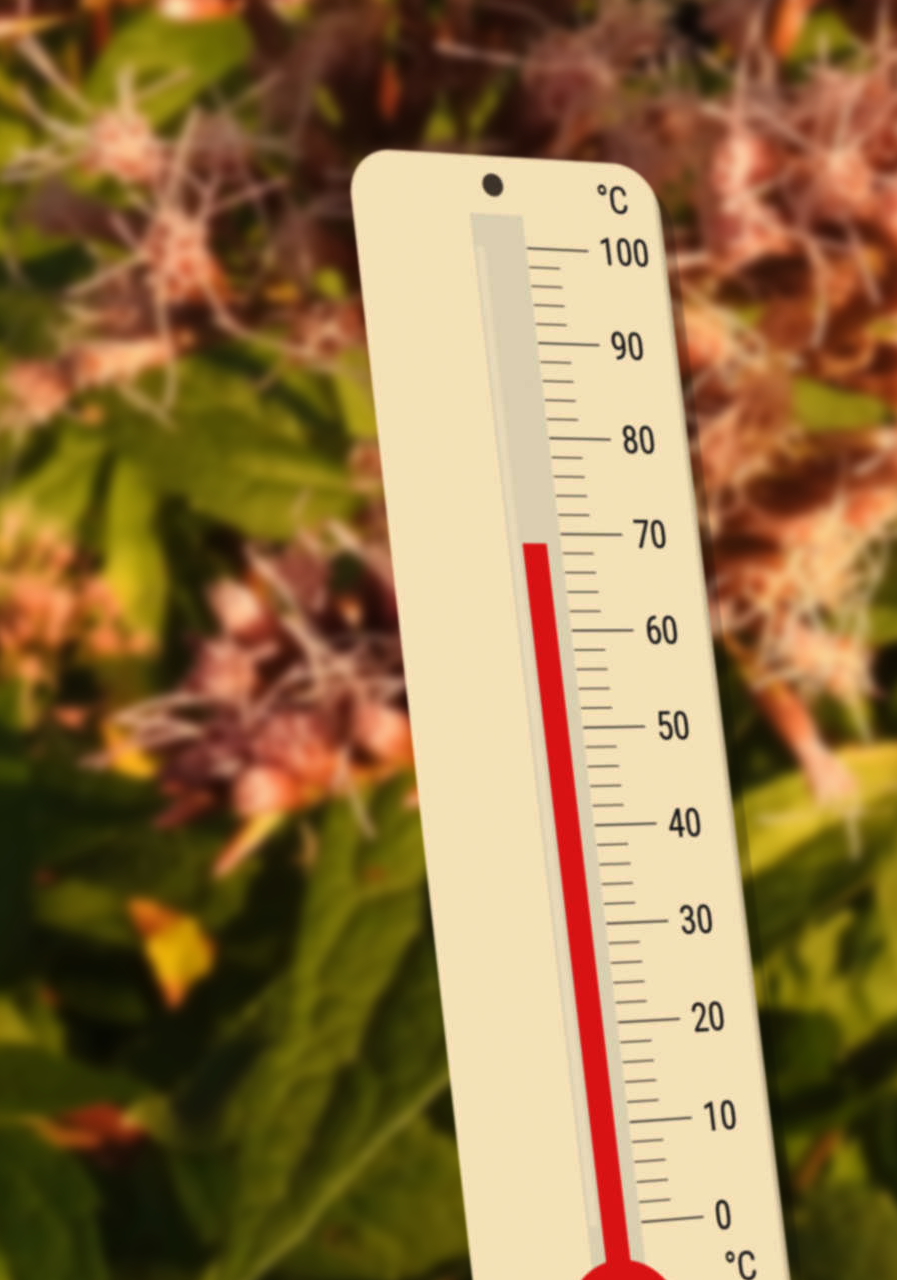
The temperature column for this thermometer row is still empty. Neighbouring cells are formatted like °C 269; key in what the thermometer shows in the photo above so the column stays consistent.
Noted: °C 69
